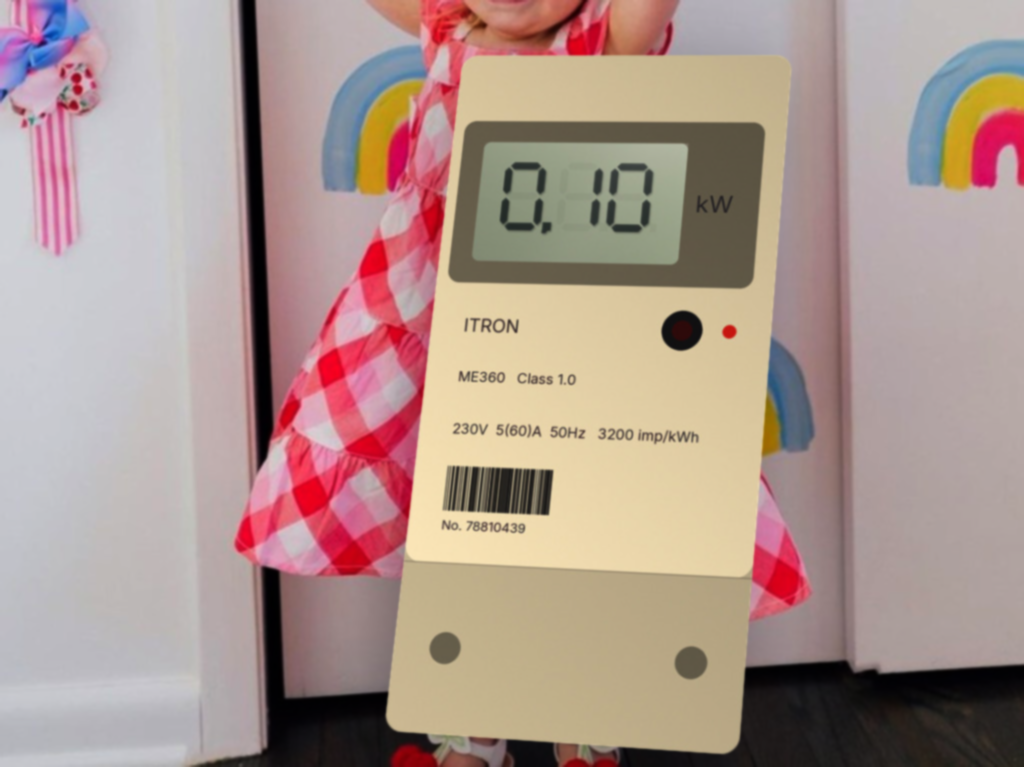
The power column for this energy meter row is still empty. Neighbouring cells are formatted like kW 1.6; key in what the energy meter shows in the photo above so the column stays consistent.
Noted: kW 0.10
